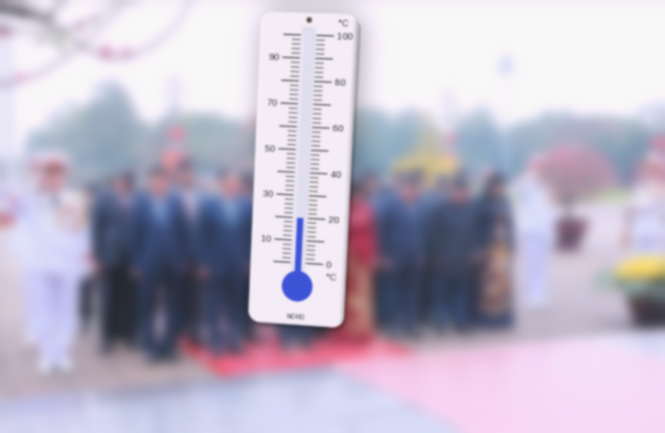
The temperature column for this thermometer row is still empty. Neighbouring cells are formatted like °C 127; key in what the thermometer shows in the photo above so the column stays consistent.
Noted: °C 20
